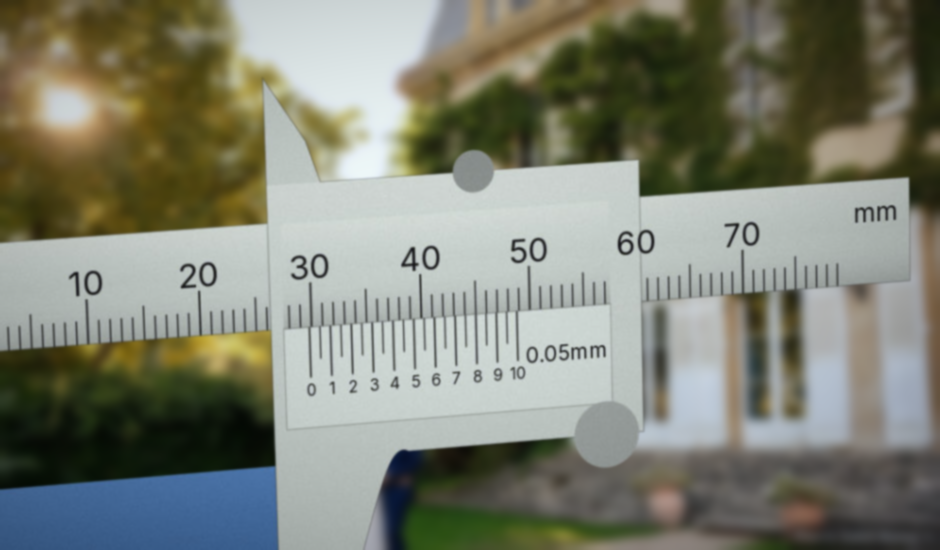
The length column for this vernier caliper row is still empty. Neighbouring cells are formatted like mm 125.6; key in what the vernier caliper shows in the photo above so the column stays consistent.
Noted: mm 29.8
